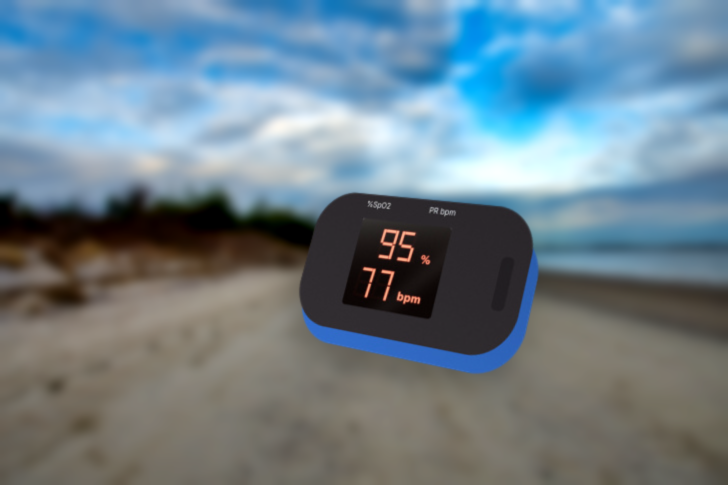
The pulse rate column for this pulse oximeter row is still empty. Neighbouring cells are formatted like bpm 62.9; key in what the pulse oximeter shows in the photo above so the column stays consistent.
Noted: bpm 77
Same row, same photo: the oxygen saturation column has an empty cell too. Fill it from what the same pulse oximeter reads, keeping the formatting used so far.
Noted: % 95
